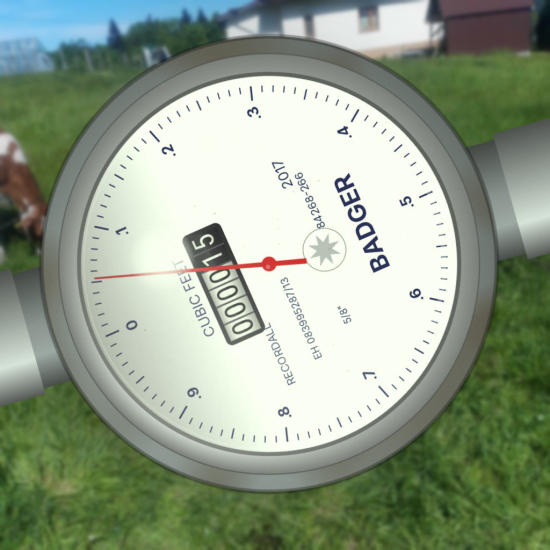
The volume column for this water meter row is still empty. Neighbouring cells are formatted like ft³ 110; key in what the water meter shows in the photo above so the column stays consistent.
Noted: ft³ 15.05
